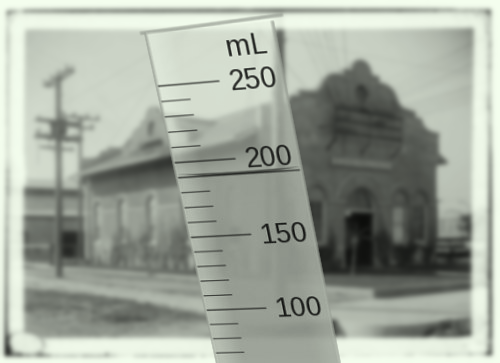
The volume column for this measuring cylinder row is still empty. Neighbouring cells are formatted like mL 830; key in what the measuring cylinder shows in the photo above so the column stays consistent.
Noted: mL 190
